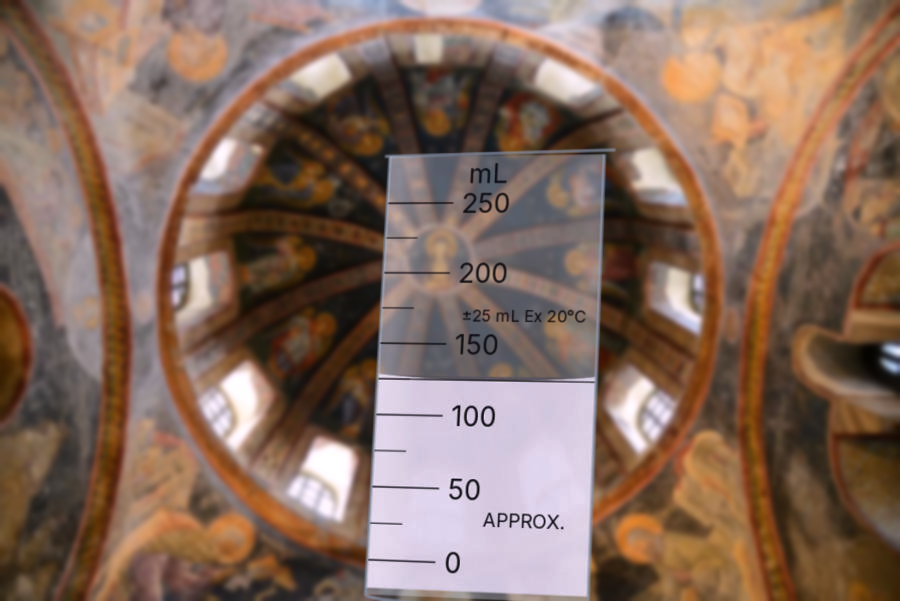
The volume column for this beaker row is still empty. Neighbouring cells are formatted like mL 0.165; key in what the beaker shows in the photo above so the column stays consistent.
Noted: mL 125
